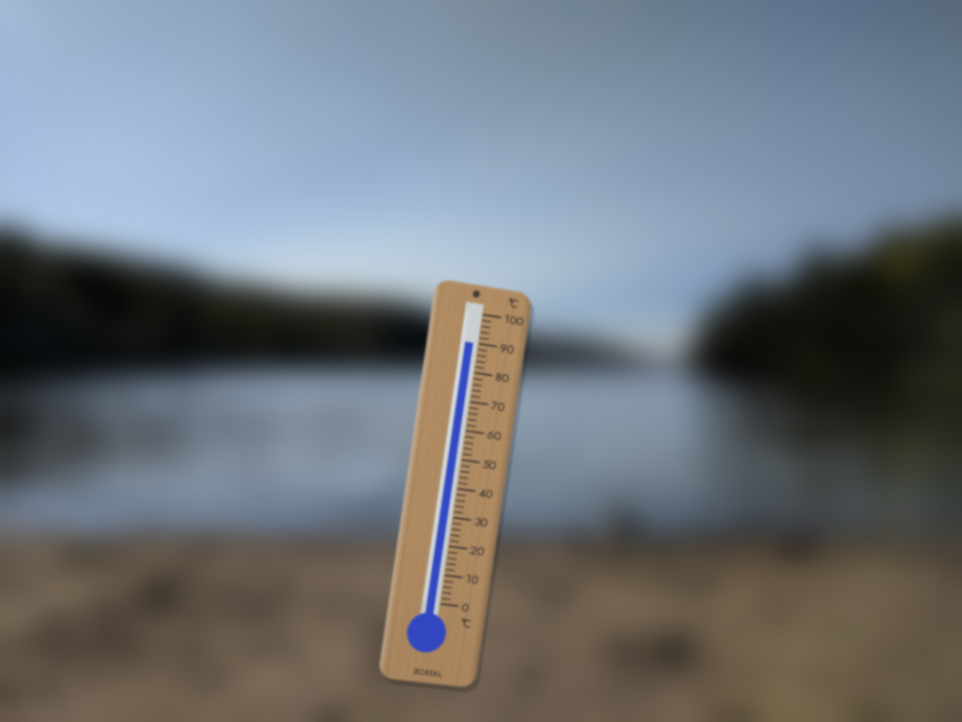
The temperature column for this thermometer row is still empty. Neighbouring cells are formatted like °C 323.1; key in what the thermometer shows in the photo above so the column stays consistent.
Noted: °C 90
